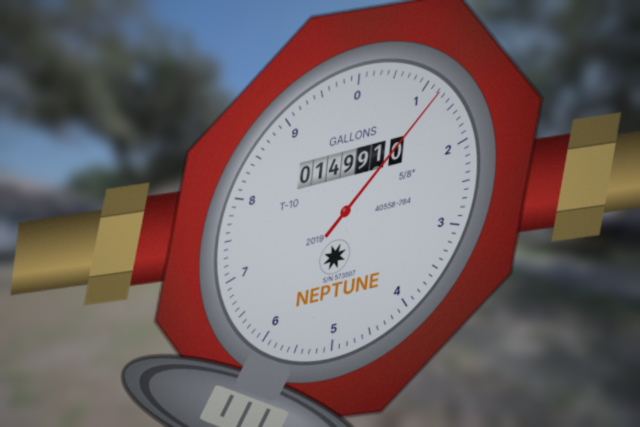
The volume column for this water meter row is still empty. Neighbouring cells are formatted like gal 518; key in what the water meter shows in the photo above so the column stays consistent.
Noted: gal 149911.2
